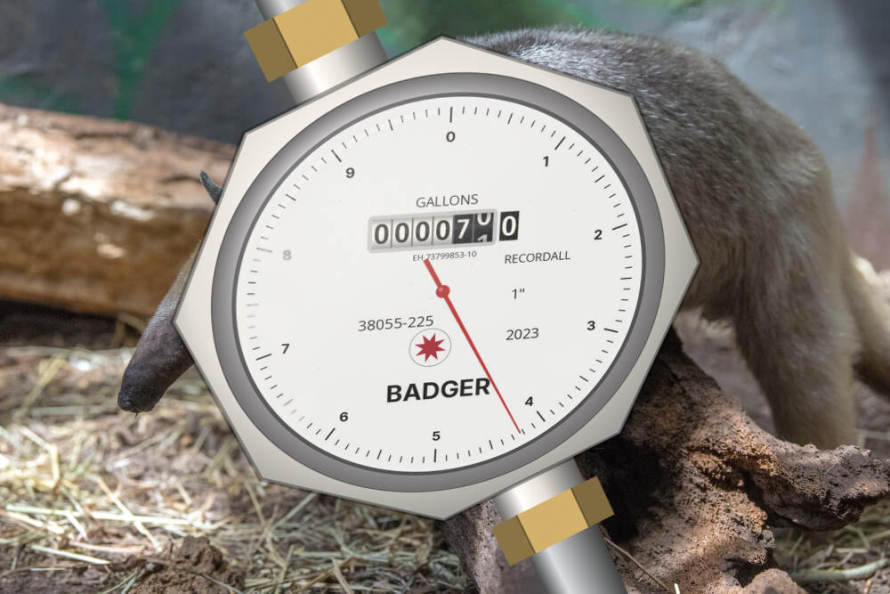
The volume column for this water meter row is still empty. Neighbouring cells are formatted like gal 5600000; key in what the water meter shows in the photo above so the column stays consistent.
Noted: gal 704.2
